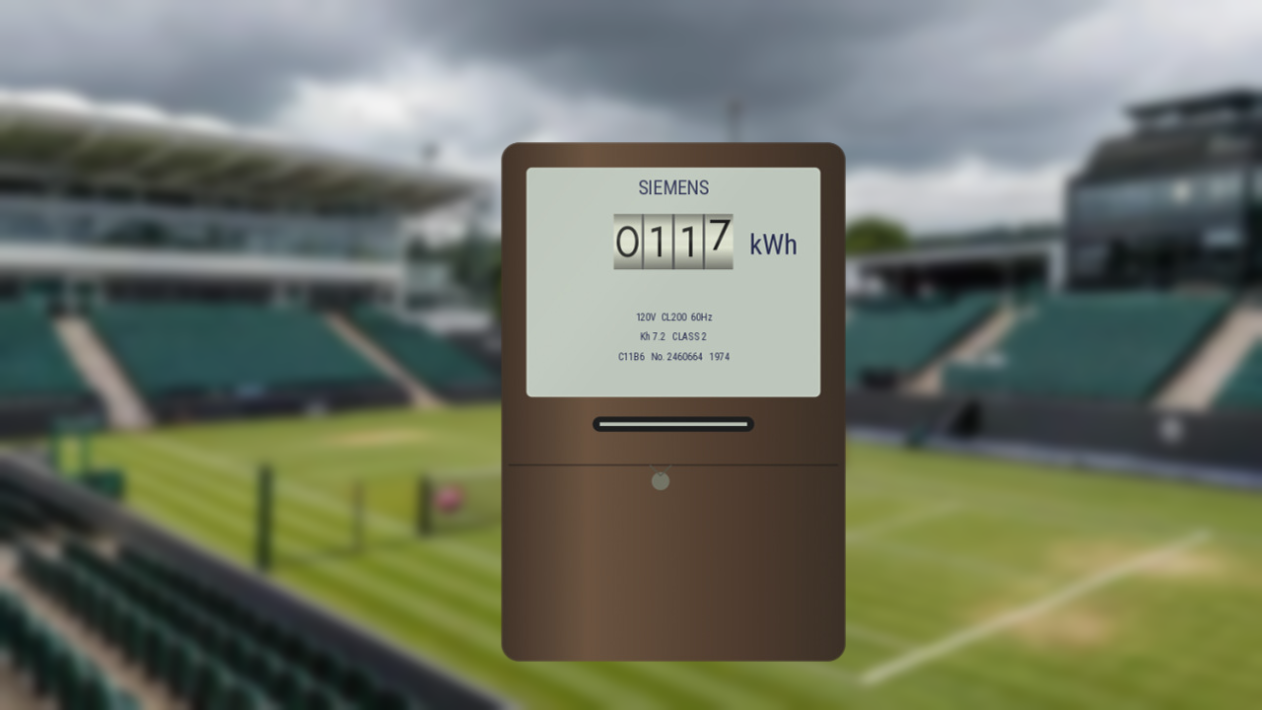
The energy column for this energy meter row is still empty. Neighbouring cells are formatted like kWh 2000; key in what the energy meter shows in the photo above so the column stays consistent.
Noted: kWh 117
